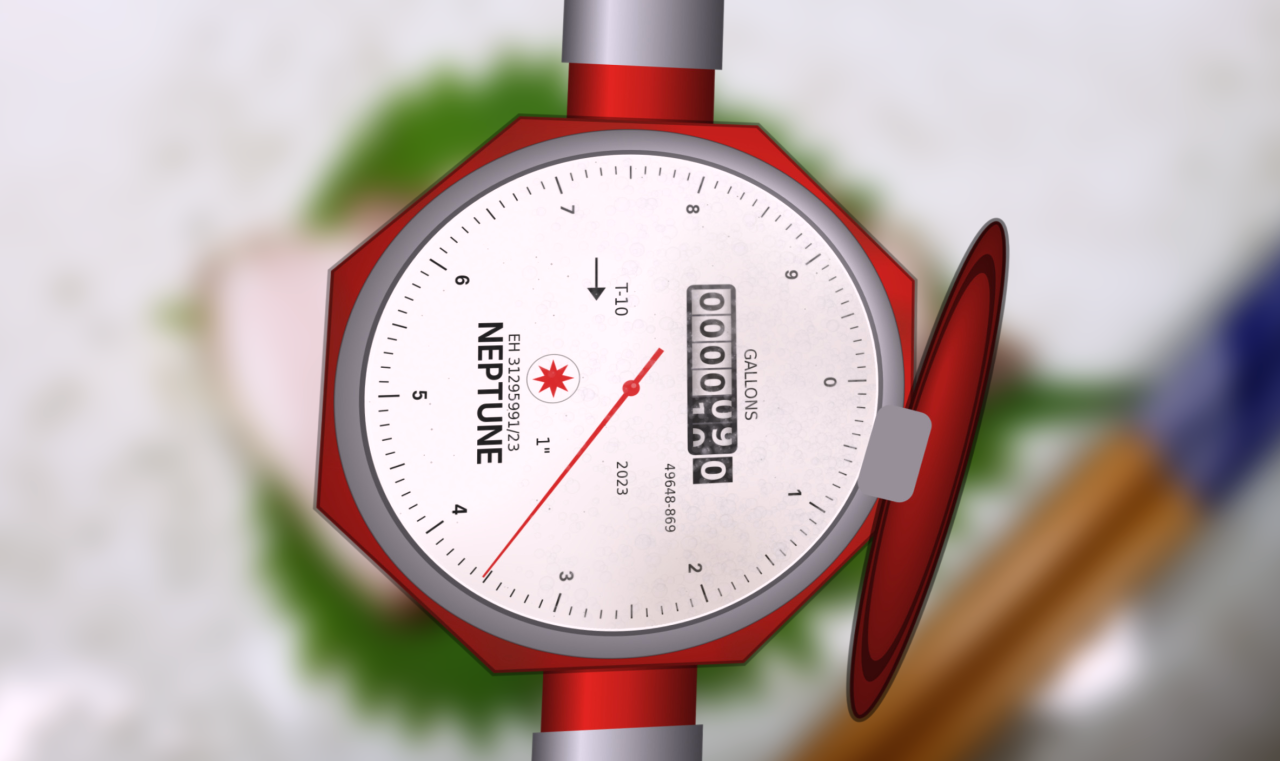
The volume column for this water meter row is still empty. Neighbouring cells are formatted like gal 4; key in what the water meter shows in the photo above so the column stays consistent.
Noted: gal 93.5
